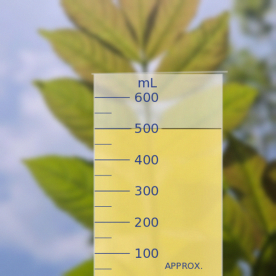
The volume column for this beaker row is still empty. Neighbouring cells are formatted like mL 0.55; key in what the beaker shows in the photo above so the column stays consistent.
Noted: mL 500
